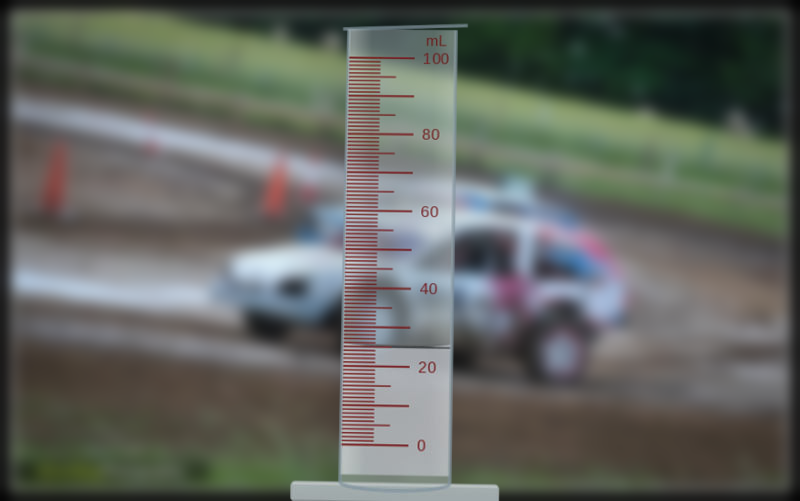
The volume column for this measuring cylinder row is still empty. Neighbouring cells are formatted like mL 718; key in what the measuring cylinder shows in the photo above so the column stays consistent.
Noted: mL 25
